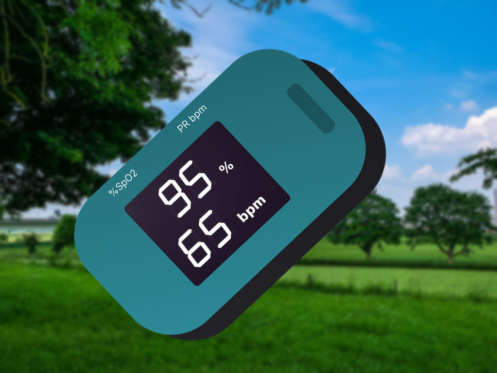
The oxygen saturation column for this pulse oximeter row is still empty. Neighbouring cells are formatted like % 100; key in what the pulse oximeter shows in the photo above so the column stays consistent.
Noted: % 95
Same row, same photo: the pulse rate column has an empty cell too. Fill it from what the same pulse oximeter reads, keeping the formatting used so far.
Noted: bpm 65
